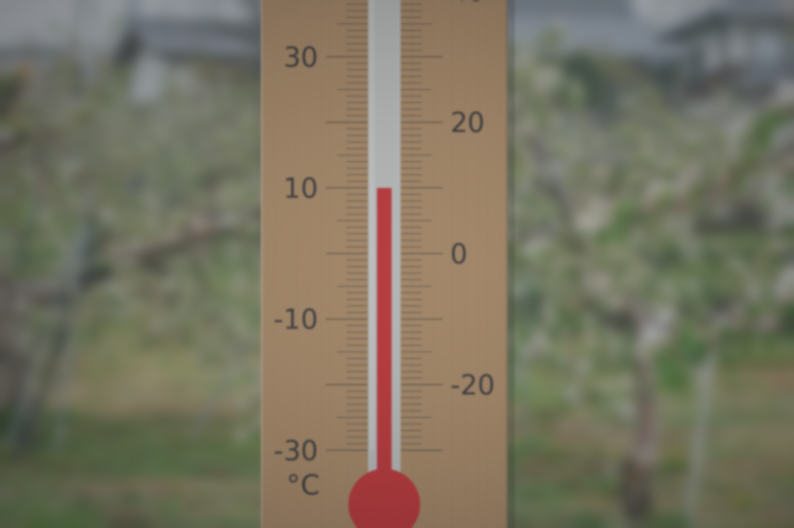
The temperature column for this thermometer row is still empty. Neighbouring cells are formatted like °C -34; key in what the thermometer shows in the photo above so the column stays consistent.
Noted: °C 10
